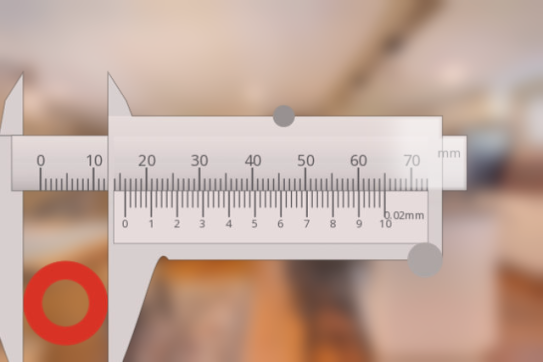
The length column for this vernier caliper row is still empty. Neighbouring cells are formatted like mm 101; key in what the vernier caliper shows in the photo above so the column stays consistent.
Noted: mm 16.0
